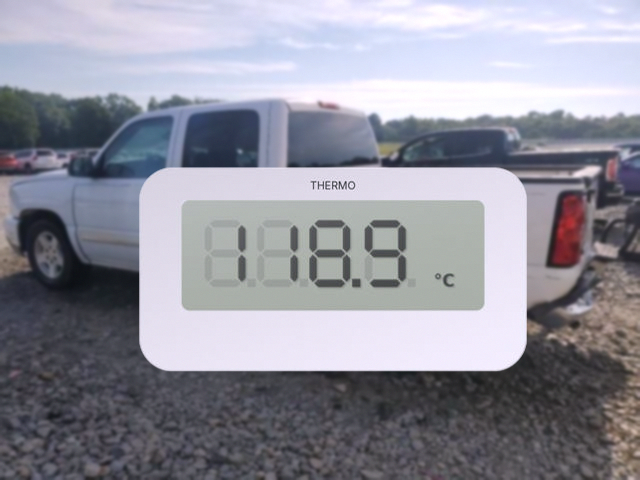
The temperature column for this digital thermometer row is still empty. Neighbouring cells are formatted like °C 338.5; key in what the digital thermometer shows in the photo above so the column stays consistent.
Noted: °C 118.9
